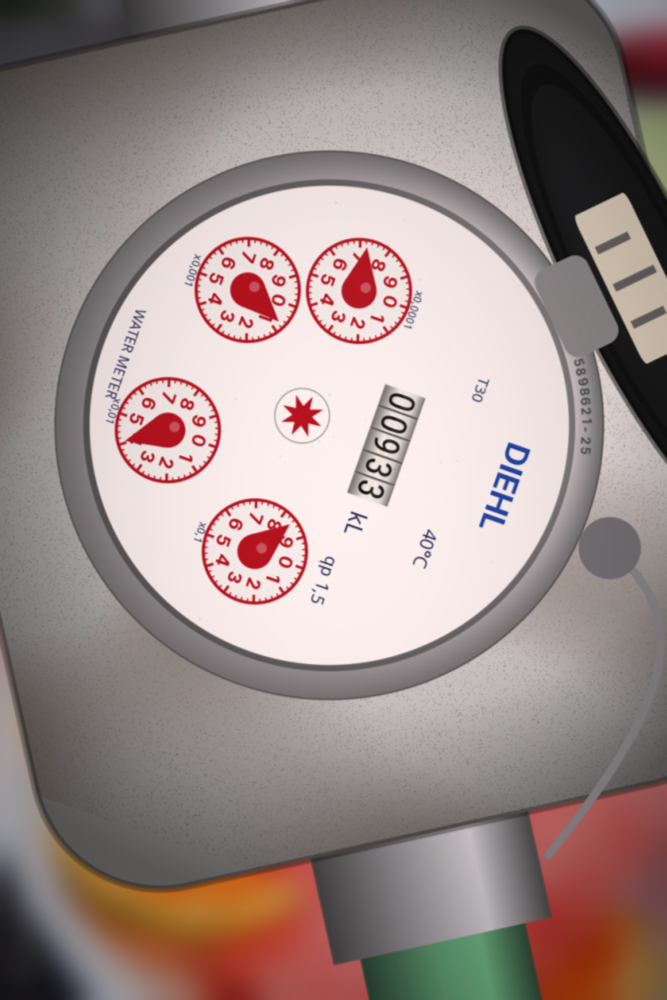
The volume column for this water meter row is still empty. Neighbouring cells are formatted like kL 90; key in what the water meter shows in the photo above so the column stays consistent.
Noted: kL 933.8407
